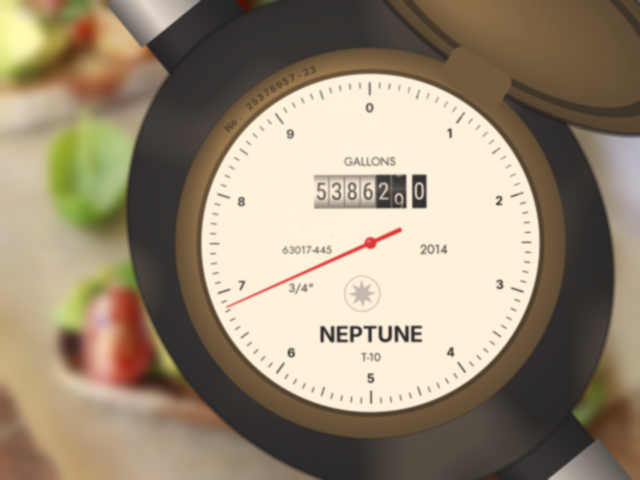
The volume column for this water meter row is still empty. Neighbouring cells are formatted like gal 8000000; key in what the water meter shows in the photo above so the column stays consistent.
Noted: gal 5386286.8
